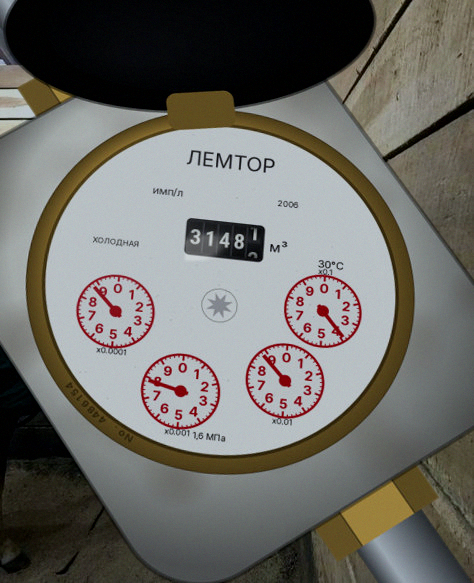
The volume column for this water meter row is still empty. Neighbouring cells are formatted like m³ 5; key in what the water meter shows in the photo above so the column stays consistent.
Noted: m³ 31481.3878
